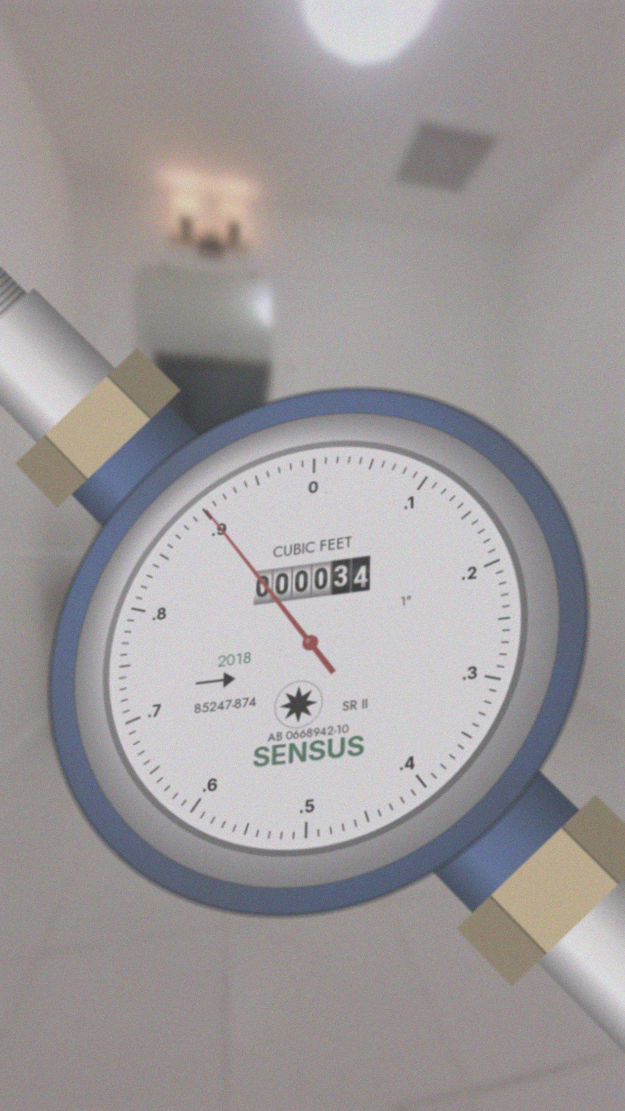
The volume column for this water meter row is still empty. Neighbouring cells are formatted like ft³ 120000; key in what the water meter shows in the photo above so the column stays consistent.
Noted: ft³ 33.90
